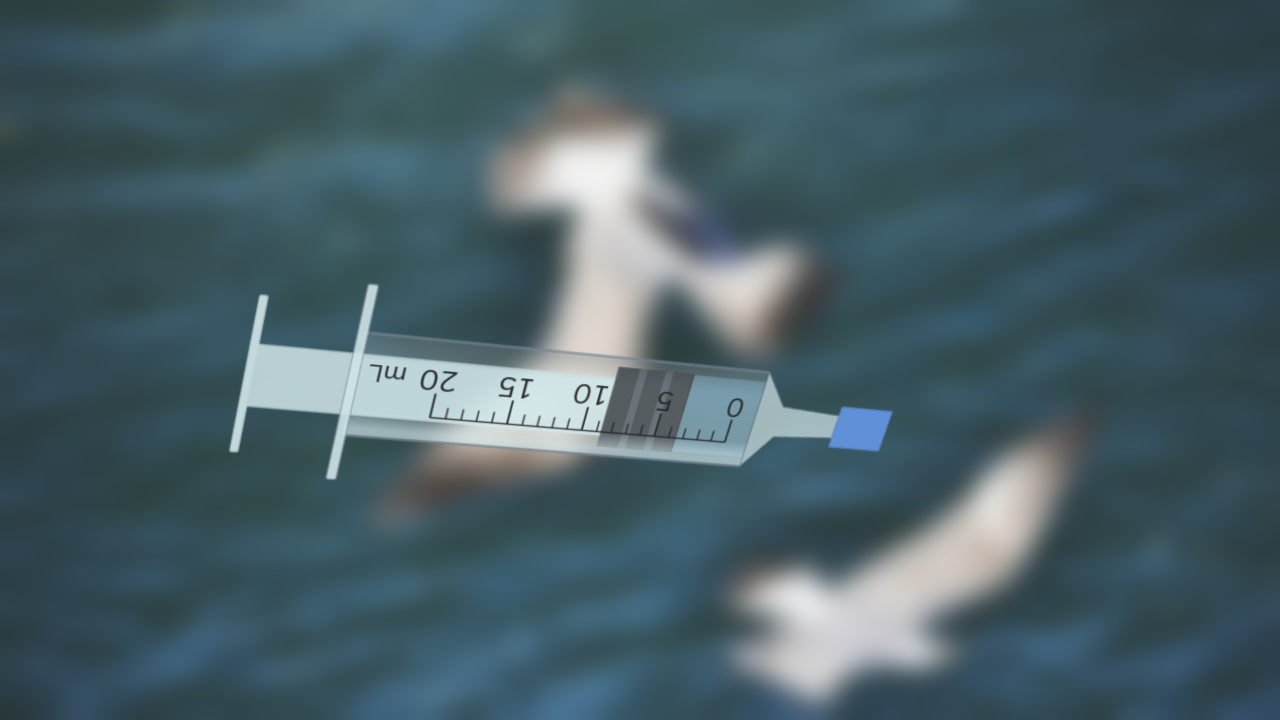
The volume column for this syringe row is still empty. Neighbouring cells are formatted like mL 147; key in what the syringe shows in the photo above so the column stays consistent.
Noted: mL 3.5
